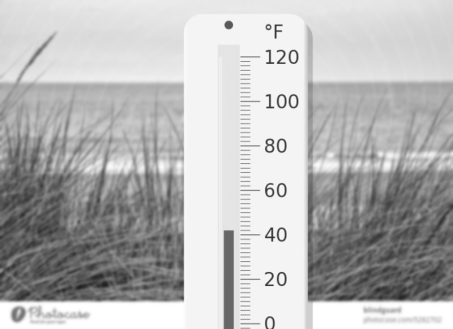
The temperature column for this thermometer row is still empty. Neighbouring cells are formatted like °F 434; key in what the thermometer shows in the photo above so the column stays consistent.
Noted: °F 42
